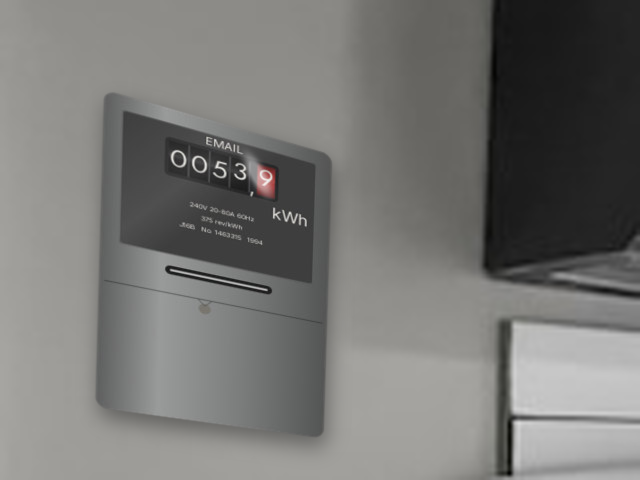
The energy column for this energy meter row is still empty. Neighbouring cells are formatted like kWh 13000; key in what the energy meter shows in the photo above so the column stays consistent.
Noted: kWh 53.9
